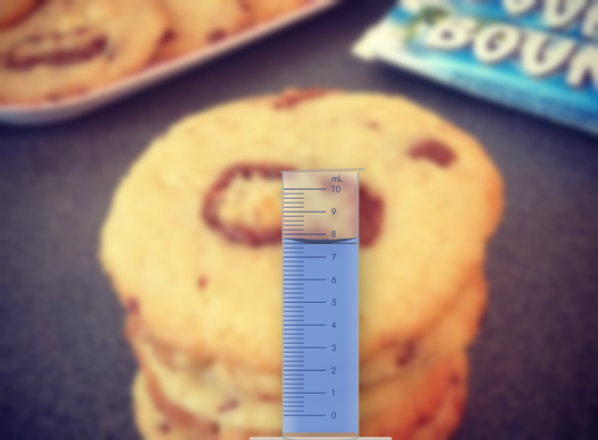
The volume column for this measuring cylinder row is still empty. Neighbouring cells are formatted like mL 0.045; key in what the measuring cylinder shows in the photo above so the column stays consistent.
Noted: mL 7.6
